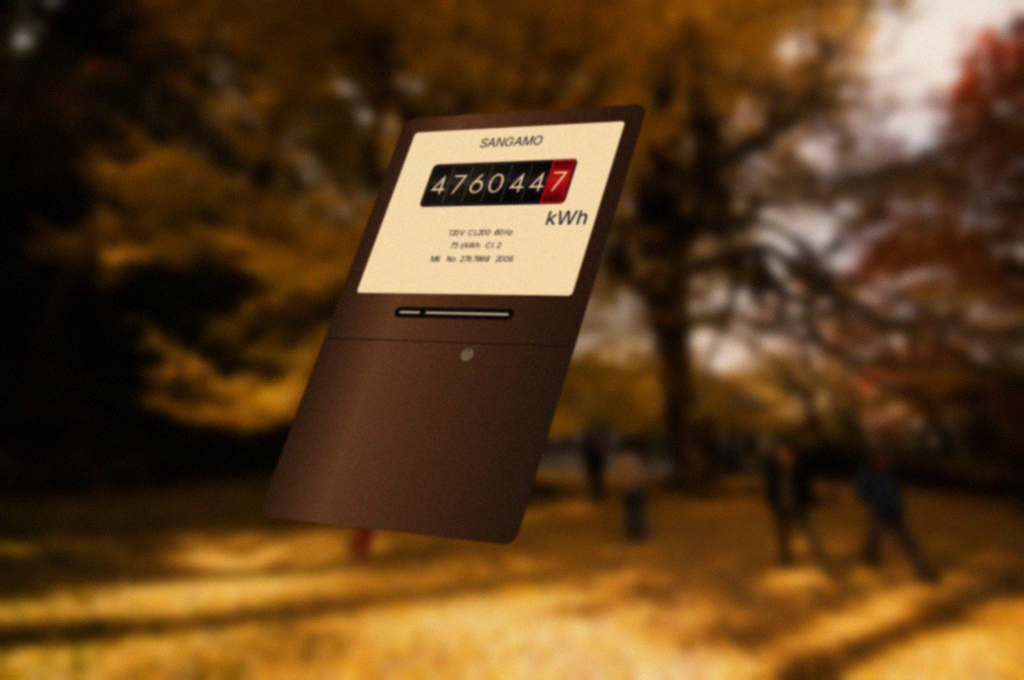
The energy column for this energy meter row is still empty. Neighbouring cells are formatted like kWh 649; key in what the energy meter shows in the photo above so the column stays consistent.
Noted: kWh 476044.7
